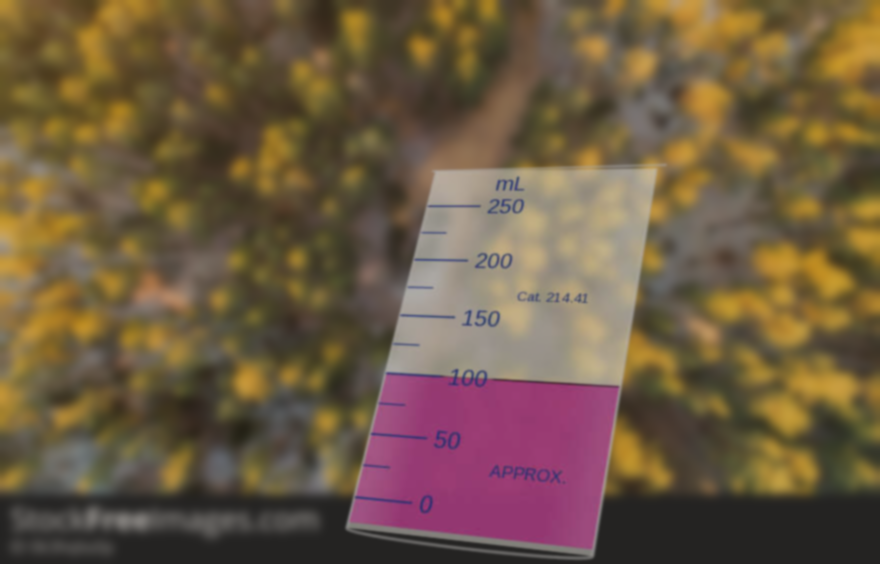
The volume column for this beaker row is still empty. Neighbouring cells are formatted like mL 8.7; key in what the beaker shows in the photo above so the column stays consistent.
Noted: mL 100
